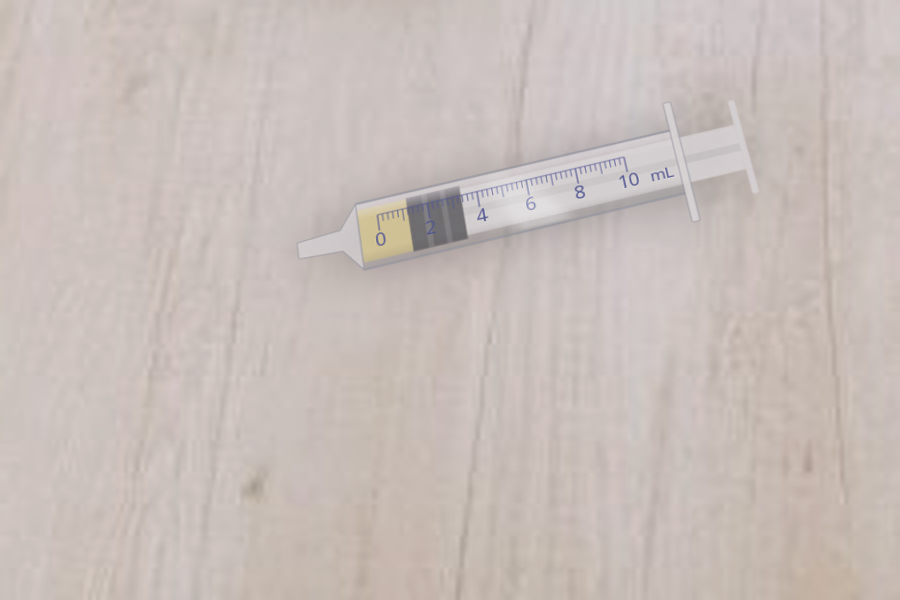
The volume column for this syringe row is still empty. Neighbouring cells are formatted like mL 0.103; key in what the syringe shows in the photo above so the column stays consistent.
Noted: mL 1.2
